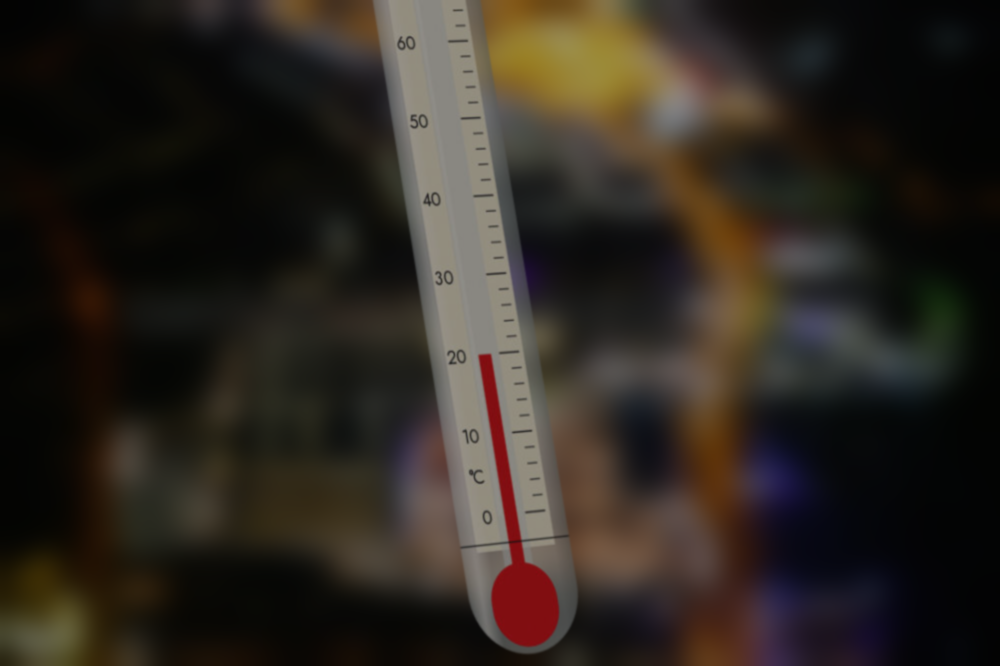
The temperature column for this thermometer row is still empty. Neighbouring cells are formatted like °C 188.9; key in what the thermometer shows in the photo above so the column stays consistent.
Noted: °C 20
